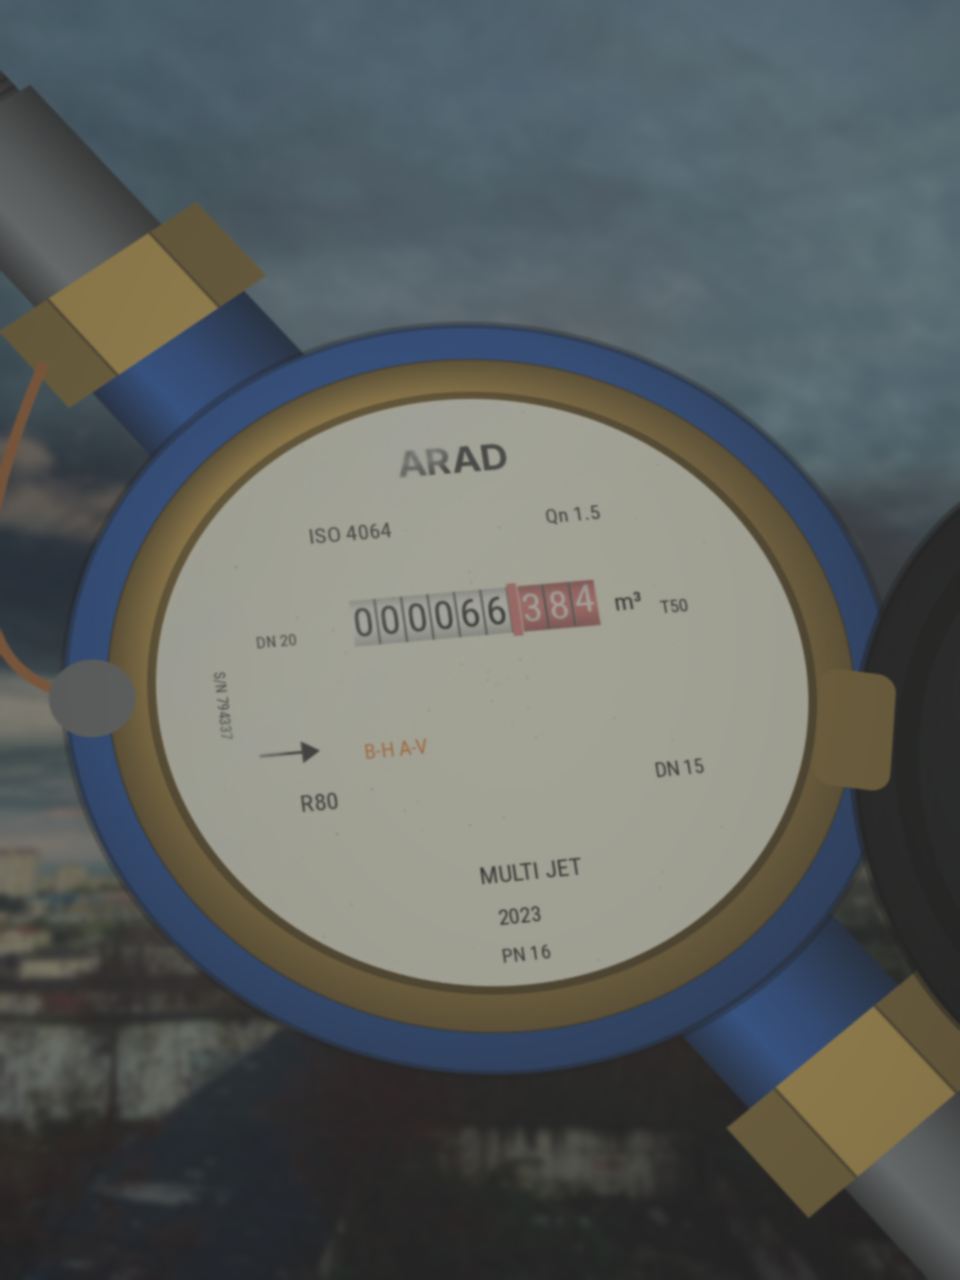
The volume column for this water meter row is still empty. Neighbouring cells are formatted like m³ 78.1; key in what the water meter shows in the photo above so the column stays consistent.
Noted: m³ 66.384
